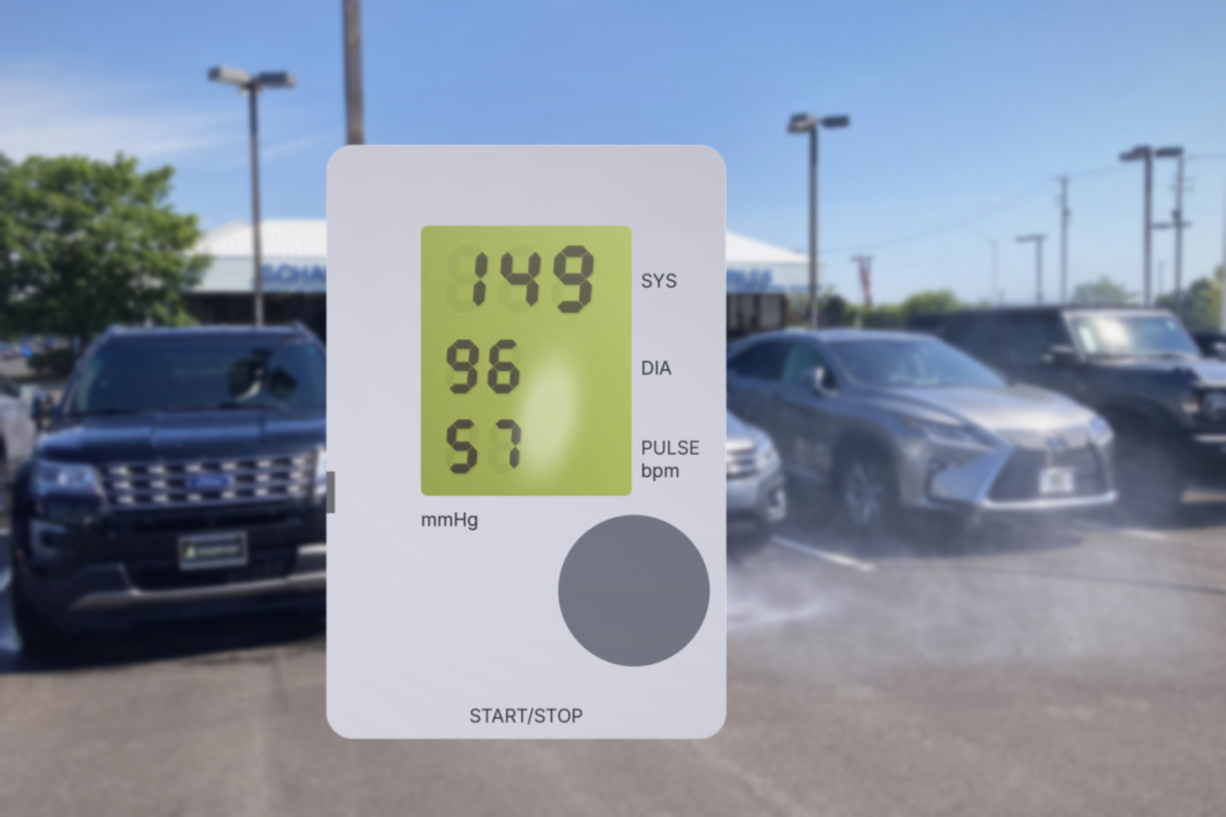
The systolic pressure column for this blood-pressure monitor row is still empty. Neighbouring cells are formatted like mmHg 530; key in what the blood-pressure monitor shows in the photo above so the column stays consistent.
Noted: mmHg 149
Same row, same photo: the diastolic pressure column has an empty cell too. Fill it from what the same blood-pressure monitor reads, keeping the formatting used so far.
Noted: mmHg 96
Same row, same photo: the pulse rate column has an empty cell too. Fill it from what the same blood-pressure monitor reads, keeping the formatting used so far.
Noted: bpm 57
